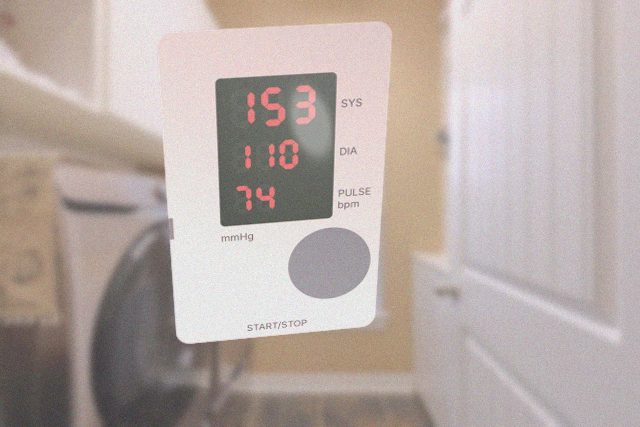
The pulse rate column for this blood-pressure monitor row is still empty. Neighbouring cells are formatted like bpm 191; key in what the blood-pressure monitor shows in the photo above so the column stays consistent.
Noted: bpm 74
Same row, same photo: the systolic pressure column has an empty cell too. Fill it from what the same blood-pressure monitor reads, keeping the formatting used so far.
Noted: mmHg 153
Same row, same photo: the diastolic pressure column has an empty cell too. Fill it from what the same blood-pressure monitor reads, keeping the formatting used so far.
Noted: mmHg 110
